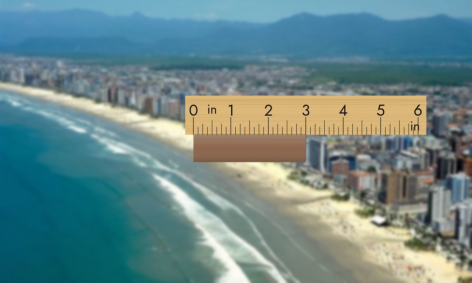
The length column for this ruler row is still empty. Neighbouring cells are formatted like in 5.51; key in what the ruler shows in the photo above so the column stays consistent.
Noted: in 3
